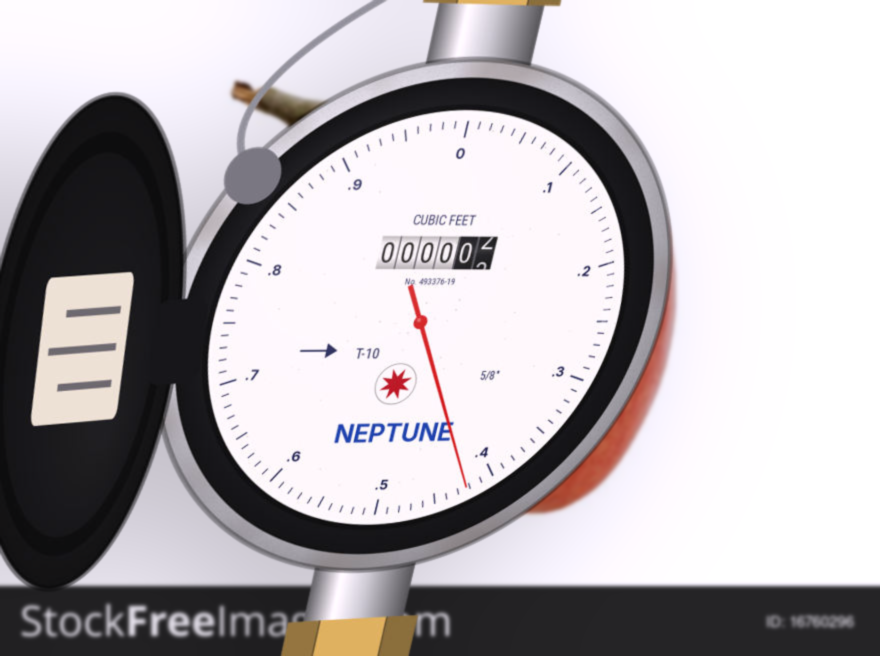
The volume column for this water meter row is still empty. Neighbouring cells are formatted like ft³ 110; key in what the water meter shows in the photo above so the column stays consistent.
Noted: ft³ 2.42
